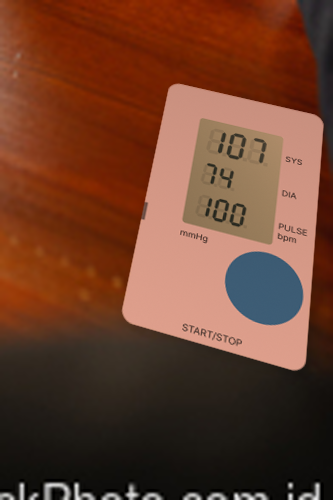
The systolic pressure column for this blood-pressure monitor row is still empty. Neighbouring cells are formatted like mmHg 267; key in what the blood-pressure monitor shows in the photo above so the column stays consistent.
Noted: mmHg 107
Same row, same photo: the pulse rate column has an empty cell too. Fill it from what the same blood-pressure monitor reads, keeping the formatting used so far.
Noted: bpm 100
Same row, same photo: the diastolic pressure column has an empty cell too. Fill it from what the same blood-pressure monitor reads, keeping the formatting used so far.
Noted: mmHg 74
